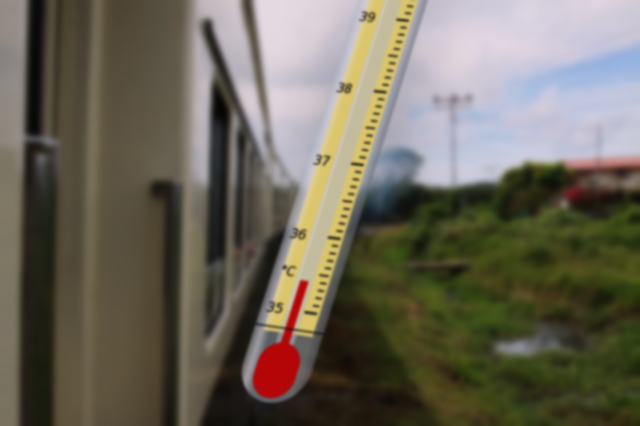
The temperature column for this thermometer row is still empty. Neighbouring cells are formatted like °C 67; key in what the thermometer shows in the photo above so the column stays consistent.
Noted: °C 35.4
